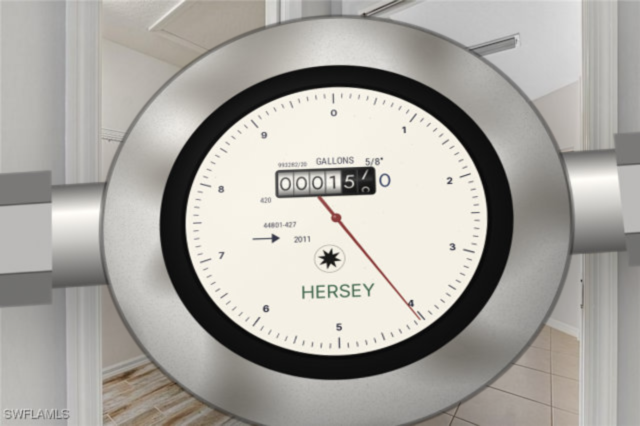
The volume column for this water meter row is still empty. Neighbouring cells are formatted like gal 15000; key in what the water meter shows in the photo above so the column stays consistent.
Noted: gal 1574.0
